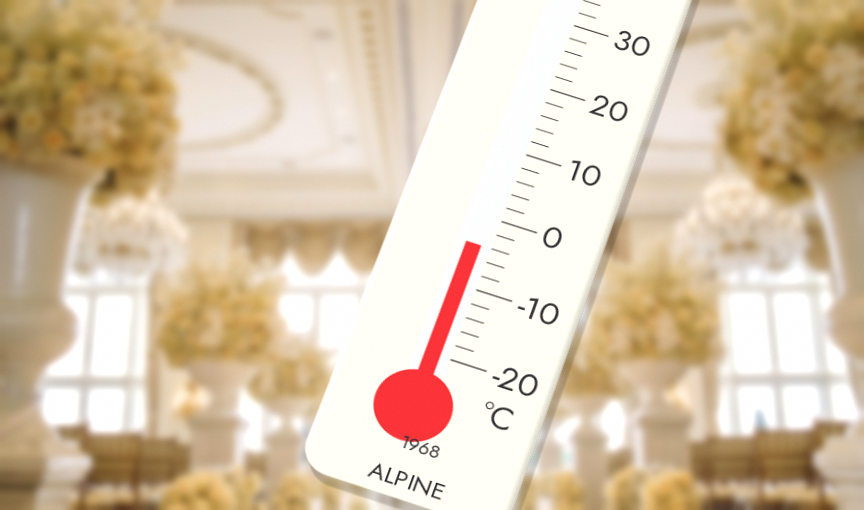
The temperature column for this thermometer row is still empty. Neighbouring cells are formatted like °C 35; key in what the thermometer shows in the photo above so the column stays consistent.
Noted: °C -4
